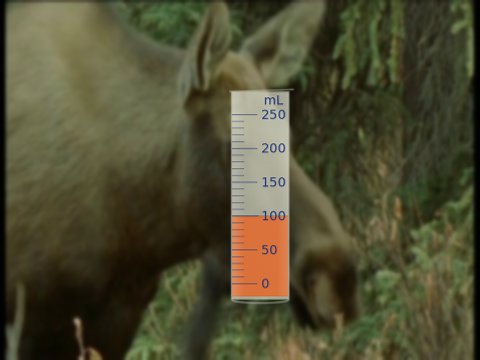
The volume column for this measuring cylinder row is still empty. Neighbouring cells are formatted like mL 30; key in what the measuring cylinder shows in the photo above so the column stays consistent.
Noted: mL 100
